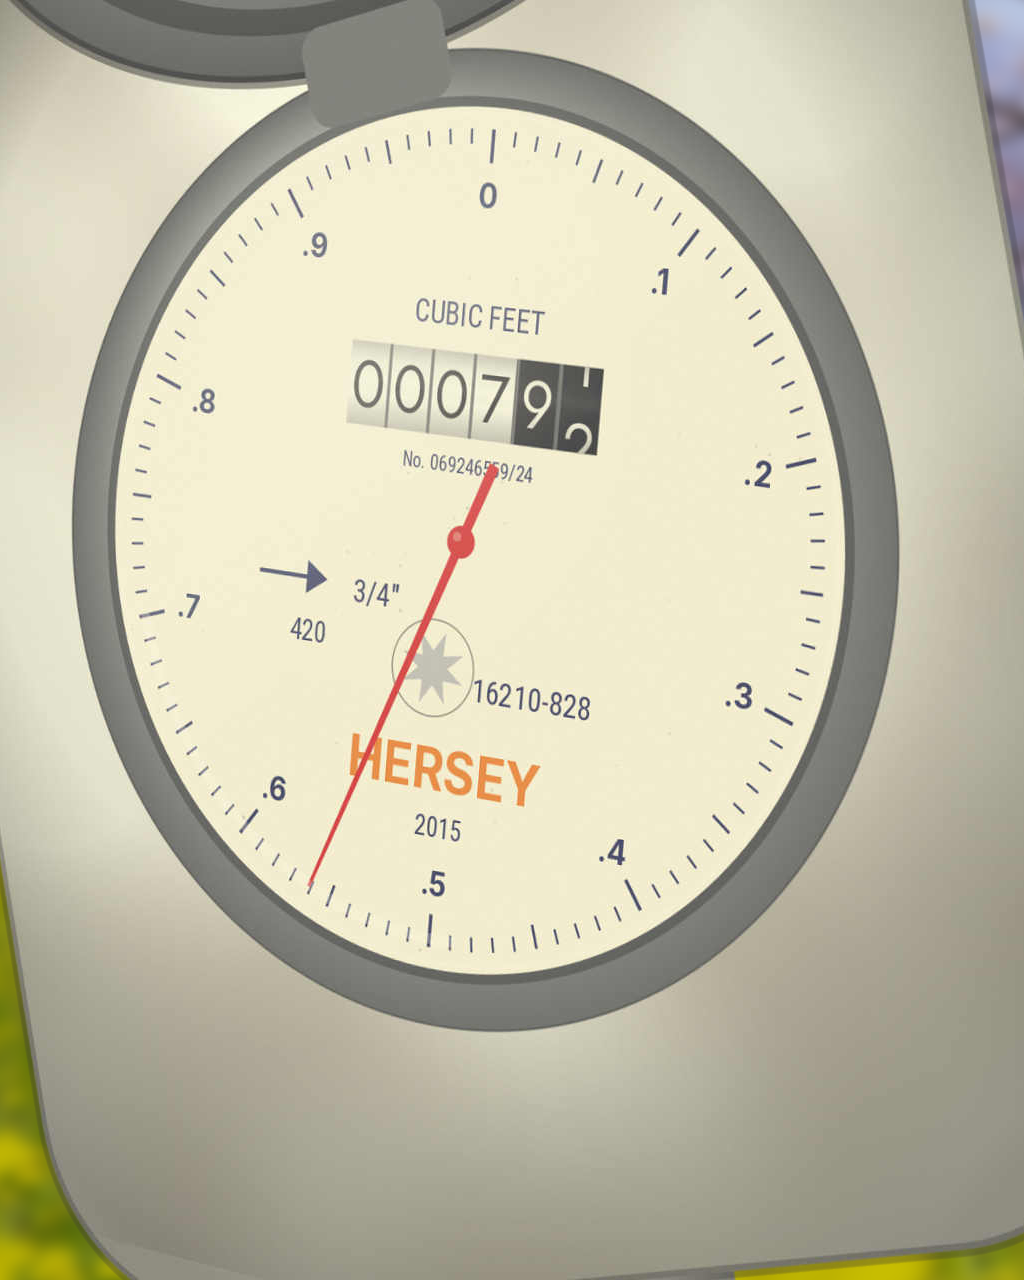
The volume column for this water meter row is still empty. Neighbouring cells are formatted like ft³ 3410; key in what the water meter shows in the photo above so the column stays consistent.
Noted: ft³ 791.56
